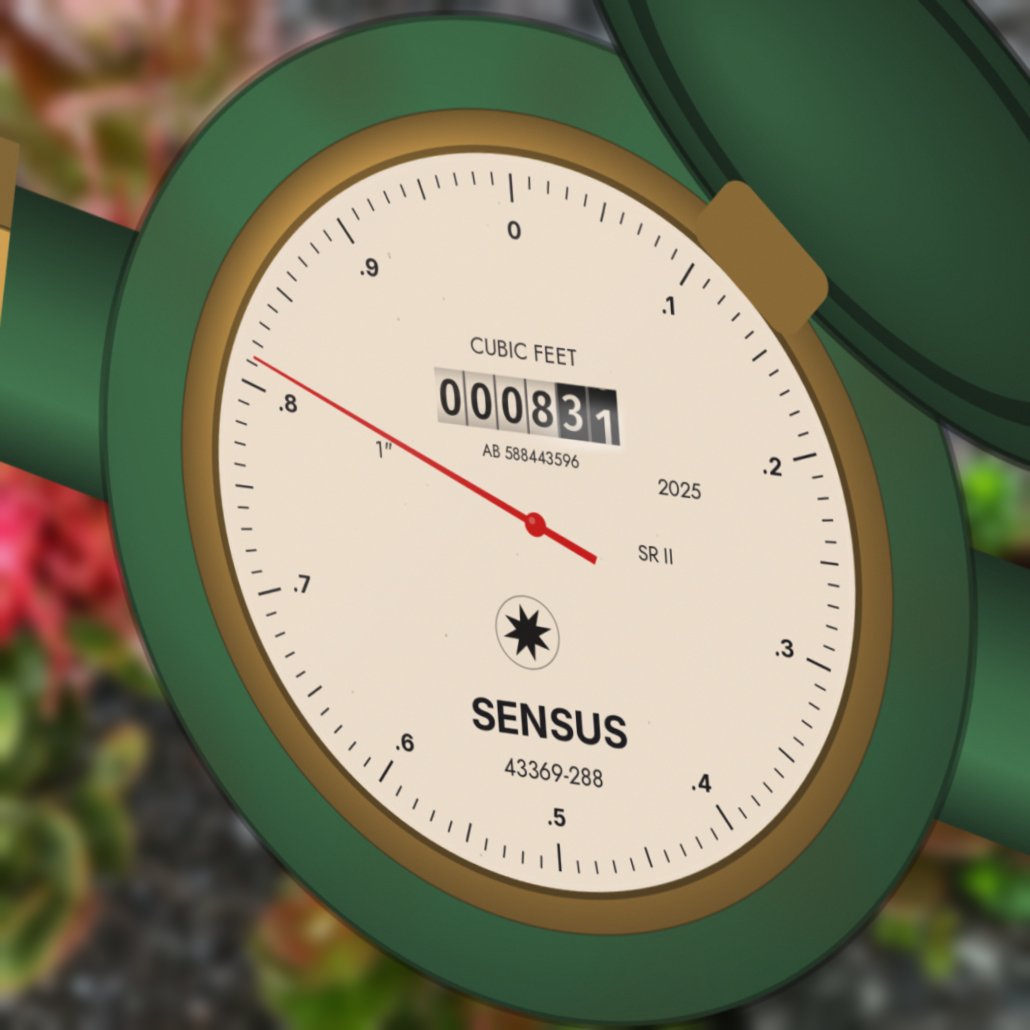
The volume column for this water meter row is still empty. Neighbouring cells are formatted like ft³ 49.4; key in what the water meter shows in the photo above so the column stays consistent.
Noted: ft³ 830.81
